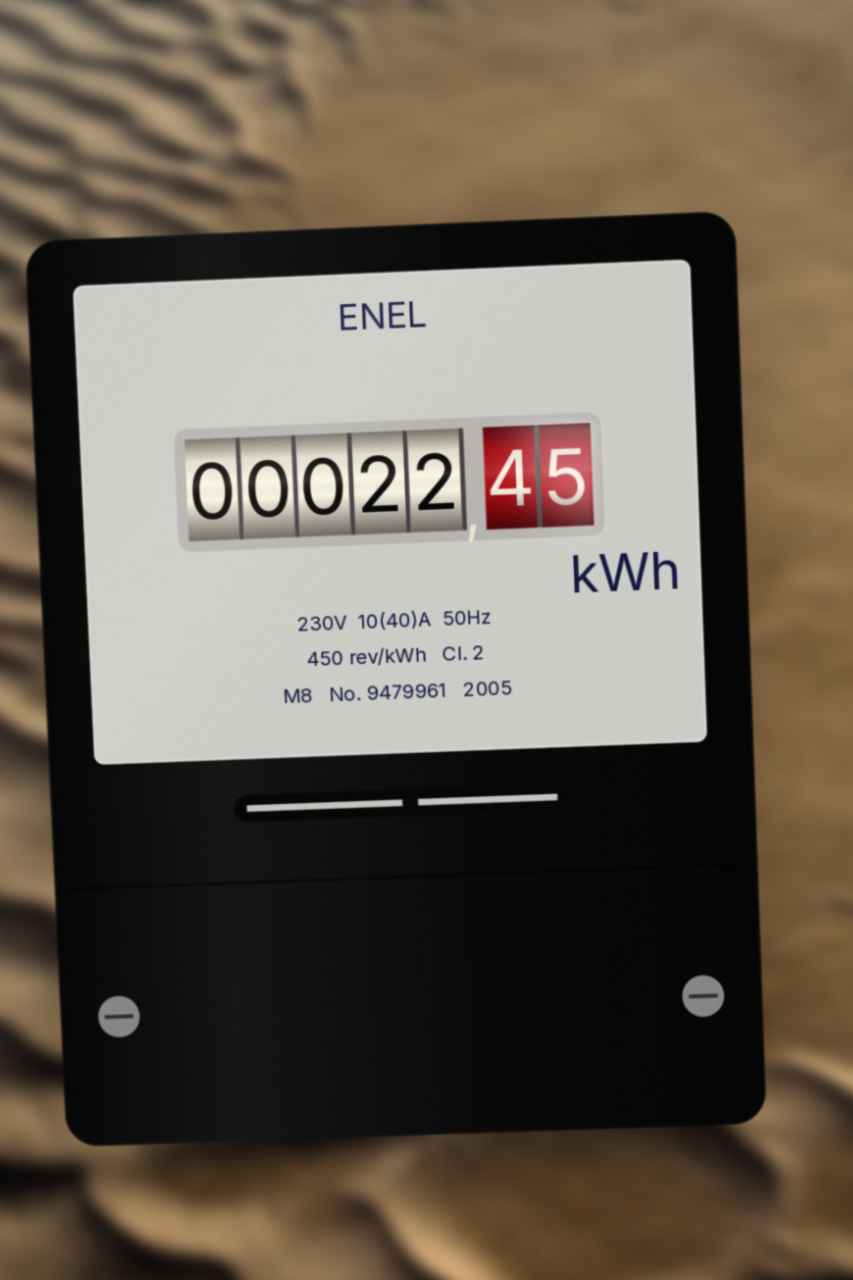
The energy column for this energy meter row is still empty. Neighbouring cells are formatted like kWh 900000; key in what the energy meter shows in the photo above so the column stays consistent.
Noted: kWh 22.45
